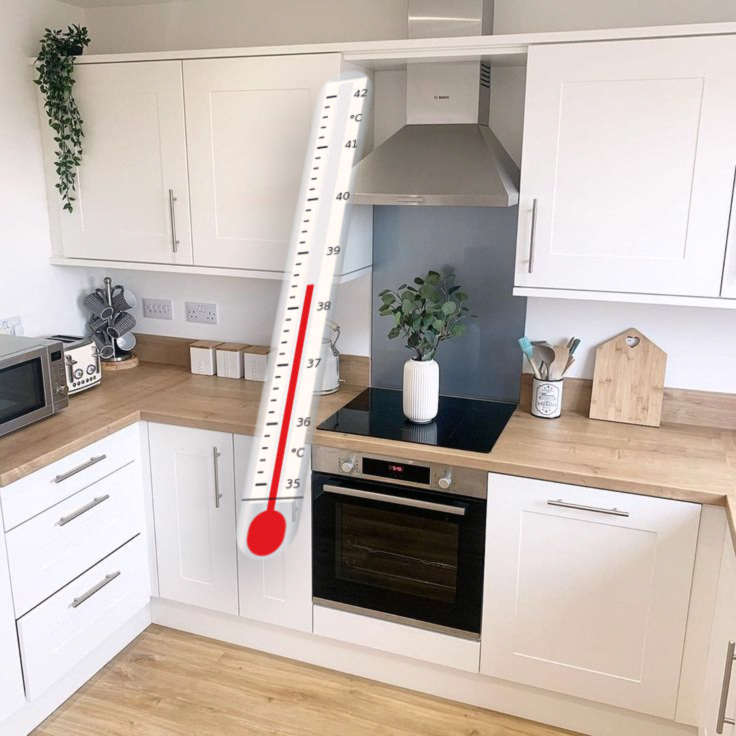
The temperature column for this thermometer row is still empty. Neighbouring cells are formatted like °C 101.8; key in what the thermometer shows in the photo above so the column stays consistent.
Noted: °C 38.4
